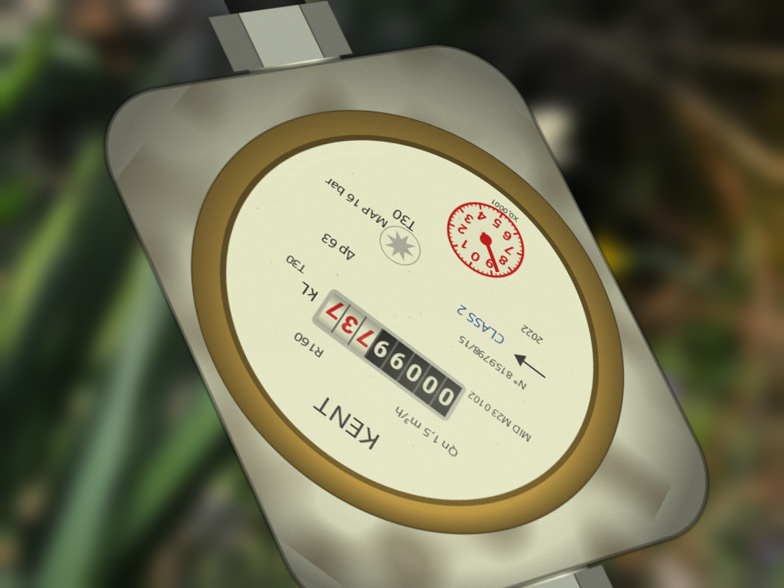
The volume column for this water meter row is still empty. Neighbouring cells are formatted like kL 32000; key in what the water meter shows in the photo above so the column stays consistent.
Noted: kL 99.7368
